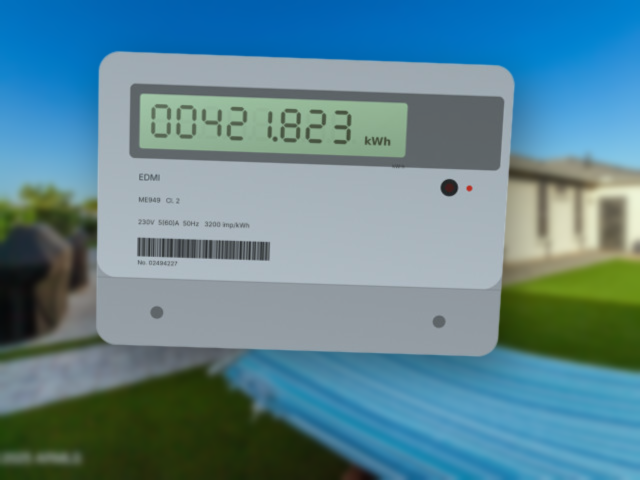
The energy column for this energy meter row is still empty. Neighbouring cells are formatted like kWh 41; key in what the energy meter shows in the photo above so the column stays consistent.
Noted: kWh 421.823
